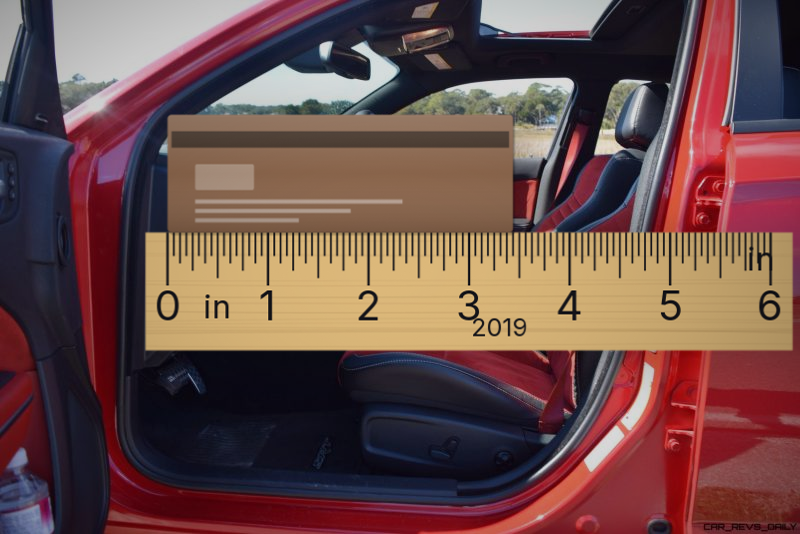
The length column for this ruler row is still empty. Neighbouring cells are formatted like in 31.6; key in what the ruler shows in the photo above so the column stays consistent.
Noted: in 3.4375
